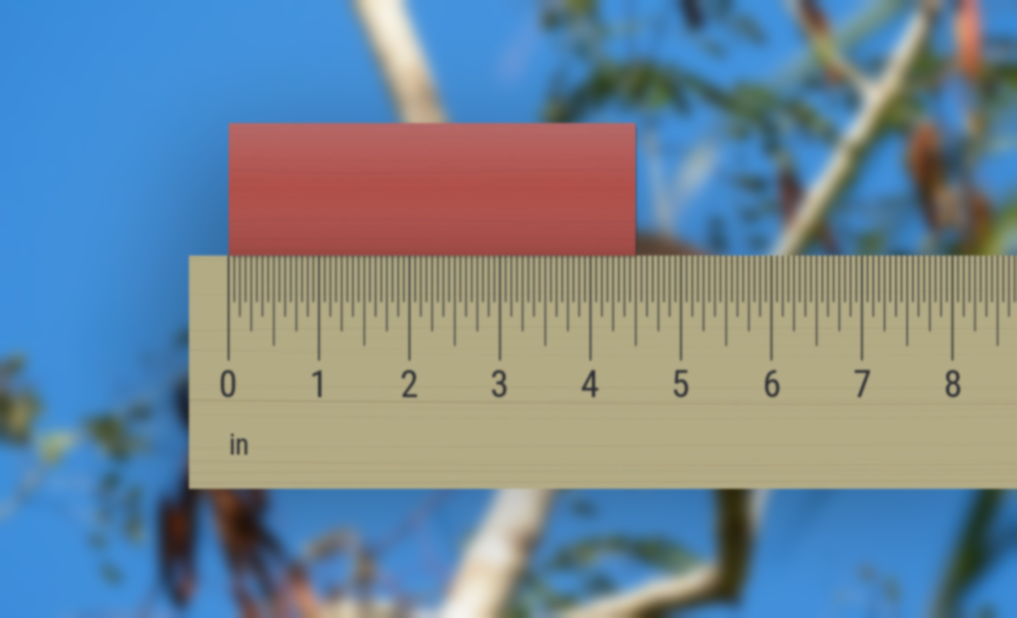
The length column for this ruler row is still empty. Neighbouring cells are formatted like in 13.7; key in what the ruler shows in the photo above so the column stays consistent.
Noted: in 4.5
